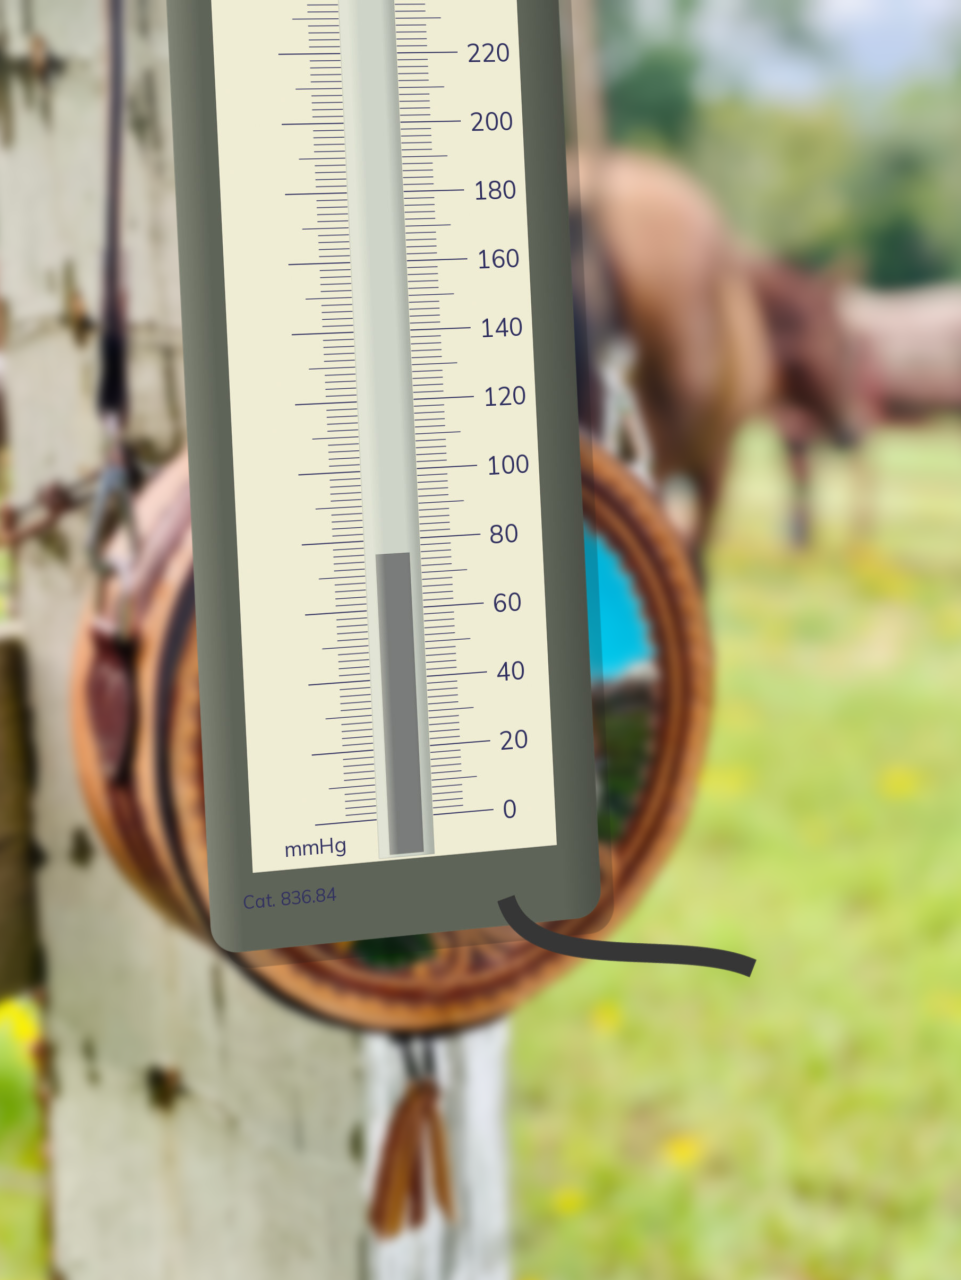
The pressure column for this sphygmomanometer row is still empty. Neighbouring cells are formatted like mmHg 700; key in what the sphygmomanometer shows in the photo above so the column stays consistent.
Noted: mmHg 76
